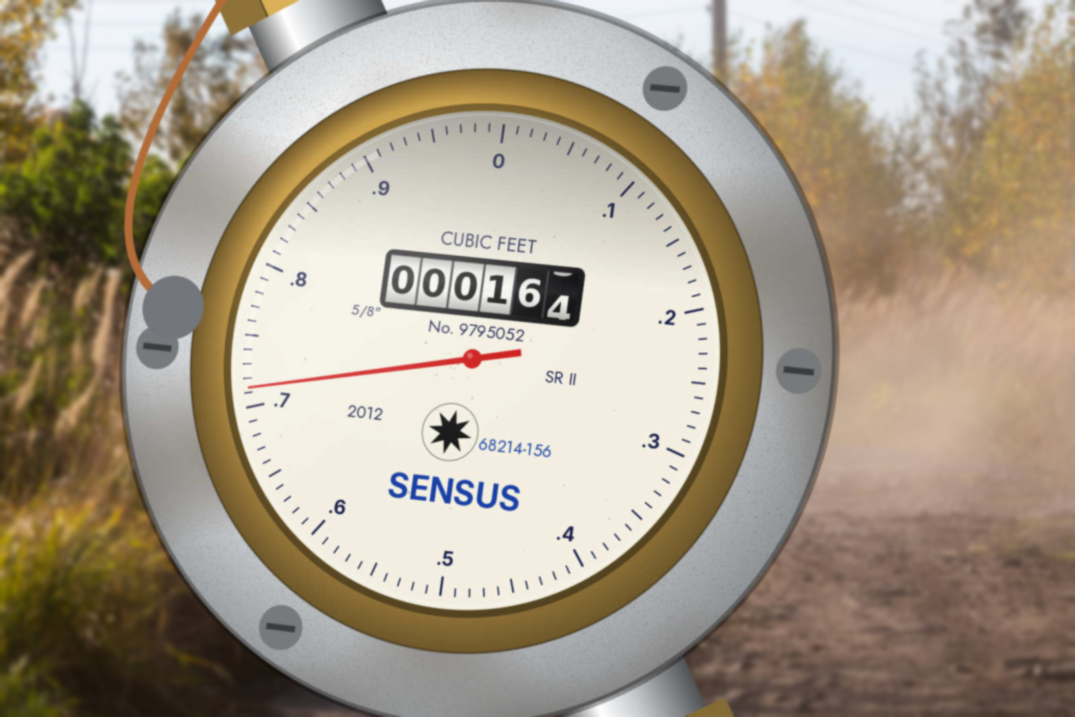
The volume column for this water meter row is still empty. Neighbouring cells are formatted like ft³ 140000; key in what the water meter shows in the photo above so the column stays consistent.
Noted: ft³ 163.71
